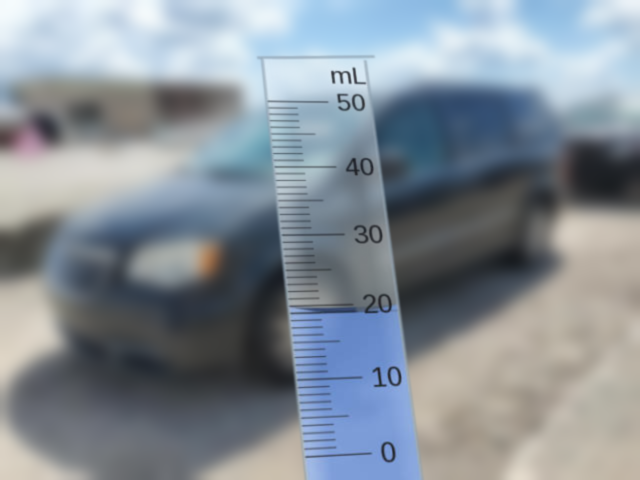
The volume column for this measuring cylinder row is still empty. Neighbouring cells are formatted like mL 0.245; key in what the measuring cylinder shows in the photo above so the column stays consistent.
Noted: mL 19
